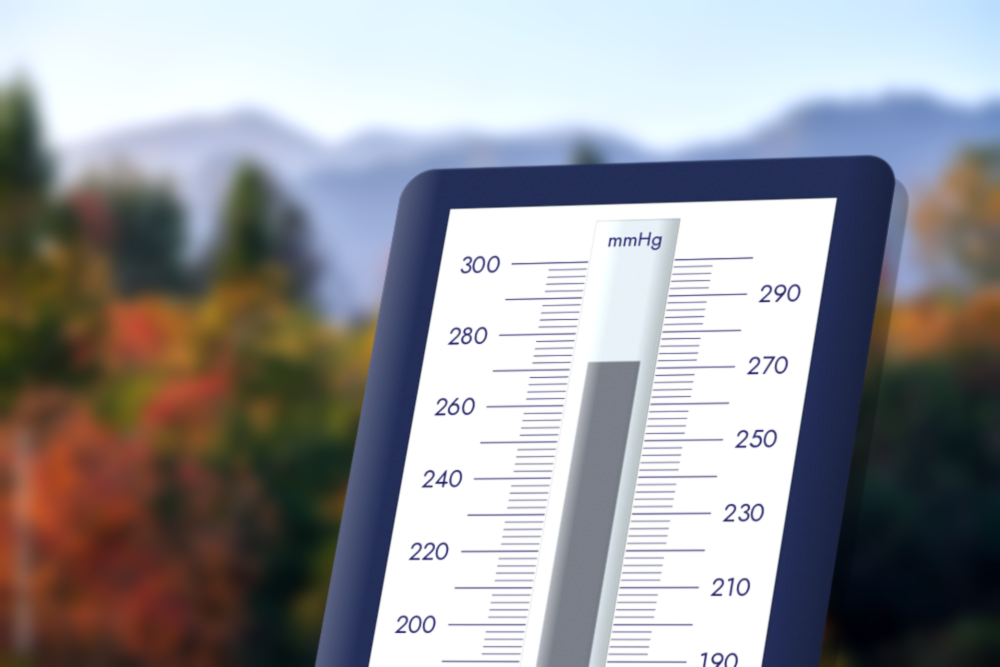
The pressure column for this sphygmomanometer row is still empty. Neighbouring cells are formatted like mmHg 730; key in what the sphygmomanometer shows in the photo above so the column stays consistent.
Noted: mmHg 272
